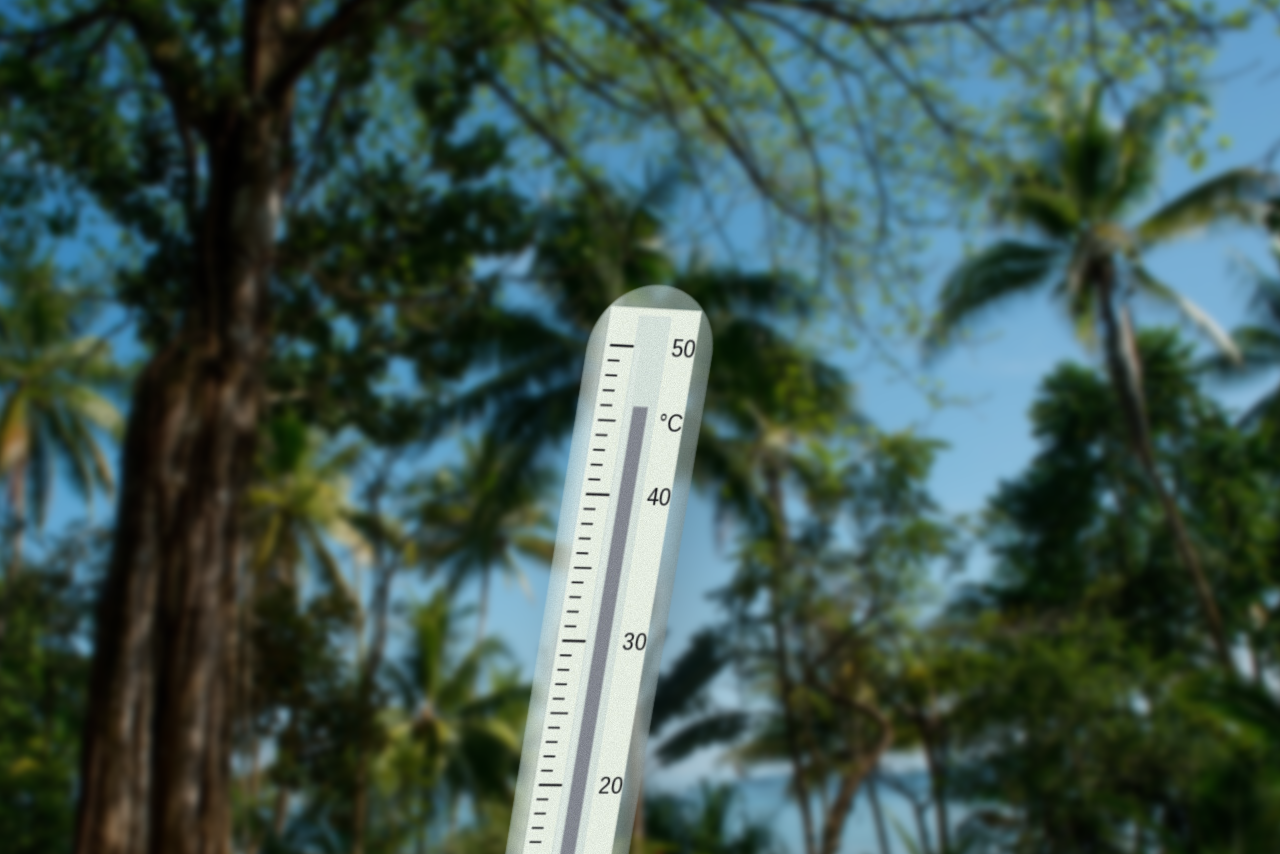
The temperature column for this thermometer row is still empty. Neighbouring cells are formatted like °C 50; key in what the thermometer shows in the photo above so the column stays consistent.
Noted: °C 46
